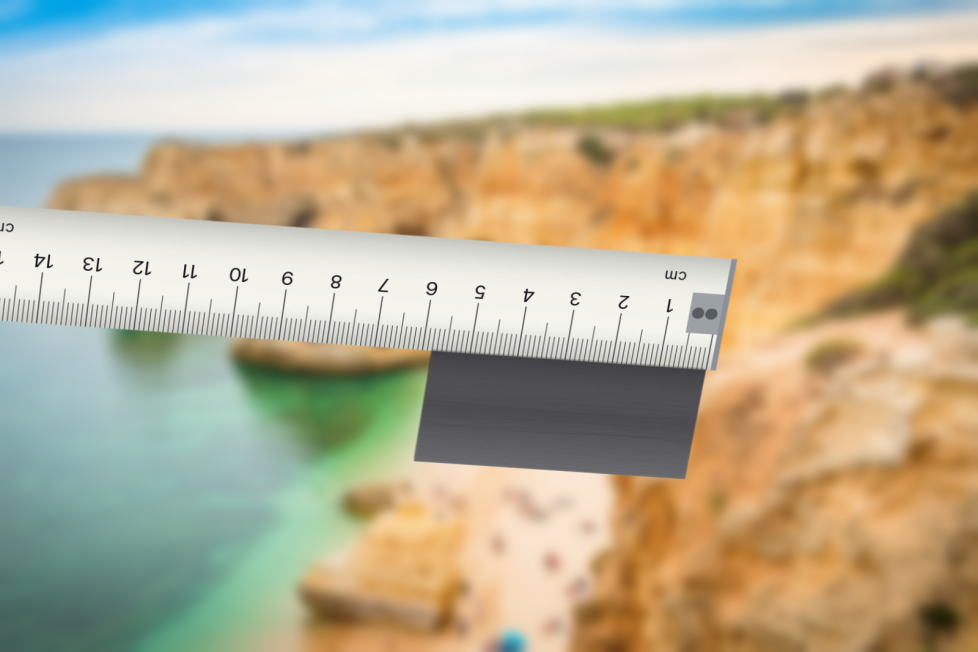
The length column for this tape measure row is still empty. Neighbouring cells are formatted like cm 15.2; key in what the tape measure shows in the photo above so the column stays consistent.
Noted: cm 5.8
